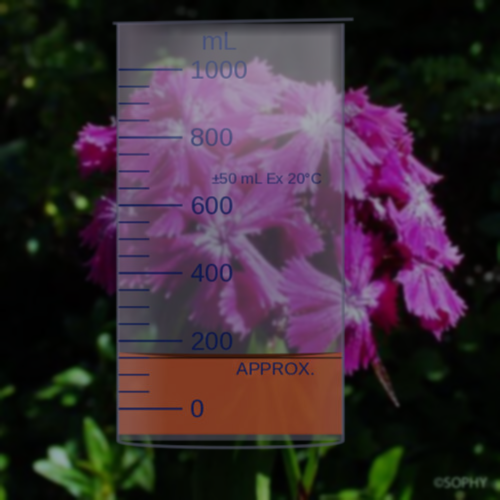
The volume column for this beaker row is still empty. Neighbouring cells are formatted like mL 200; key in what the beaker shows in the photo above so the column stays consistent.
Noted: mL 150
